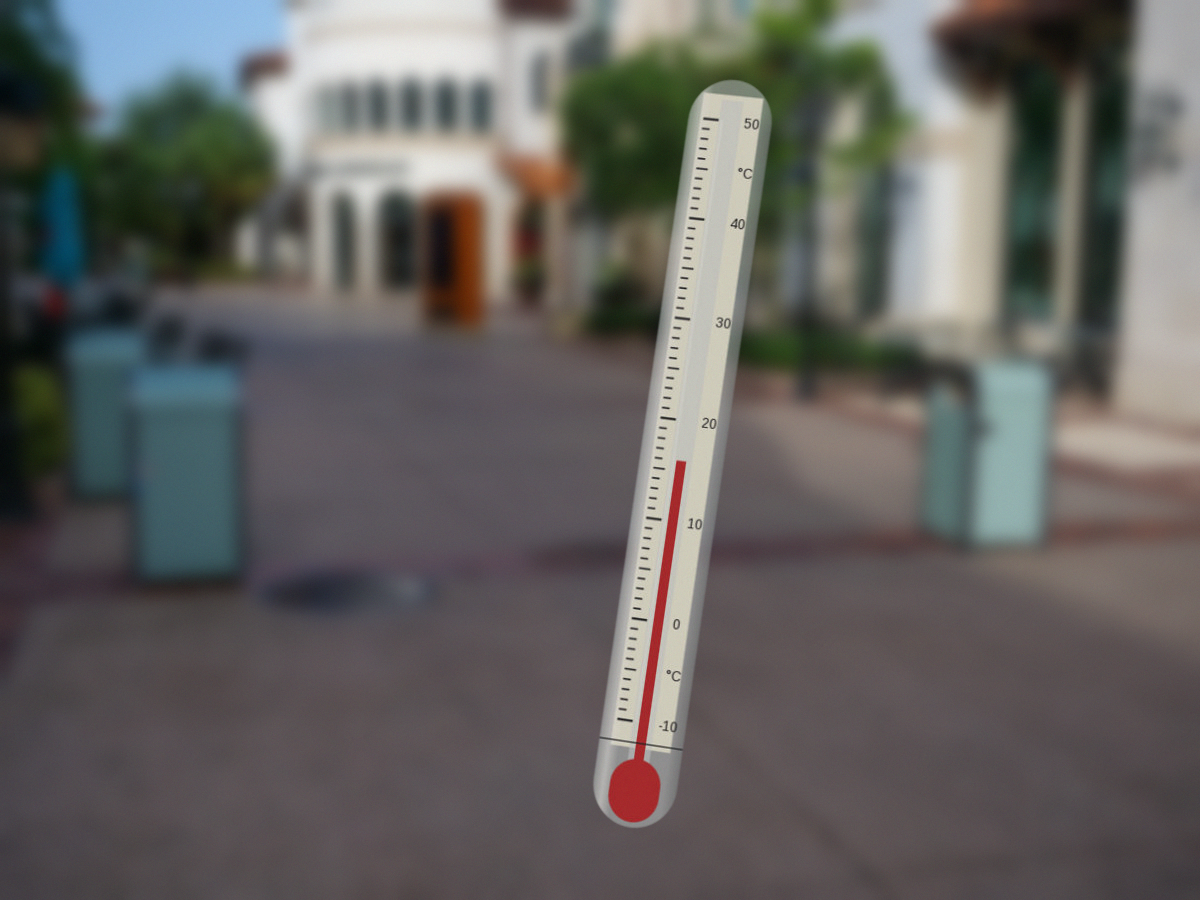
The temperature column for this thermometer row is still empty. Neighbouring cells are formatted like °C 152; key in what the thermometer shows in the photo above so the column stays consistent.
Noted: °C 16
